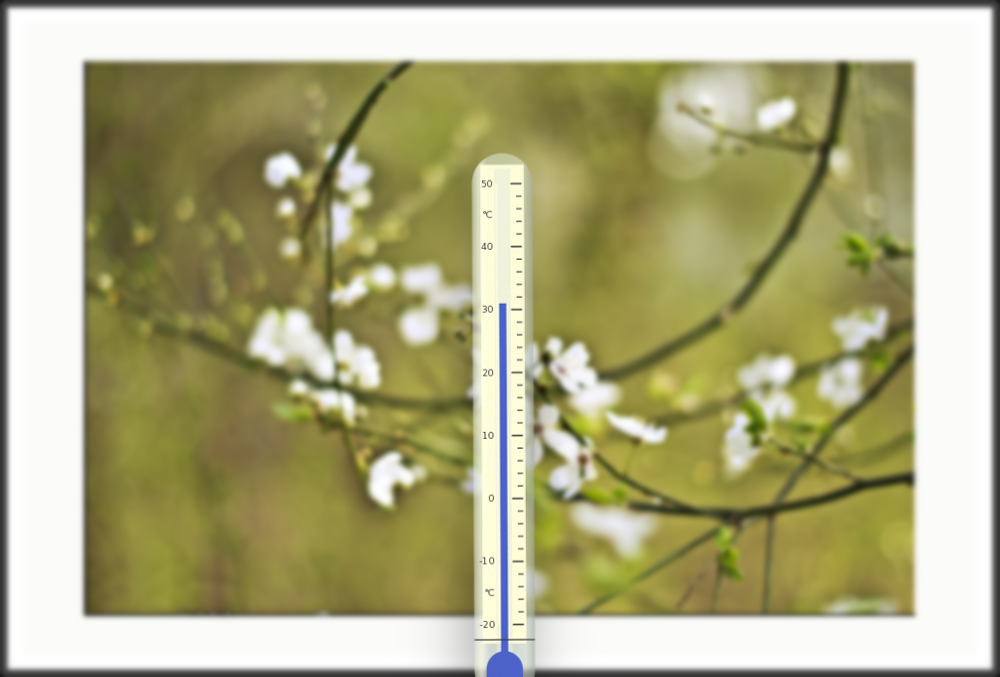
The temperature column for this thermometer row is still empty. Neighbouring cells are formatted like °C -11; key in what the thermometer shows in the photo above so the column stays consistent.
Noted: °C 31
